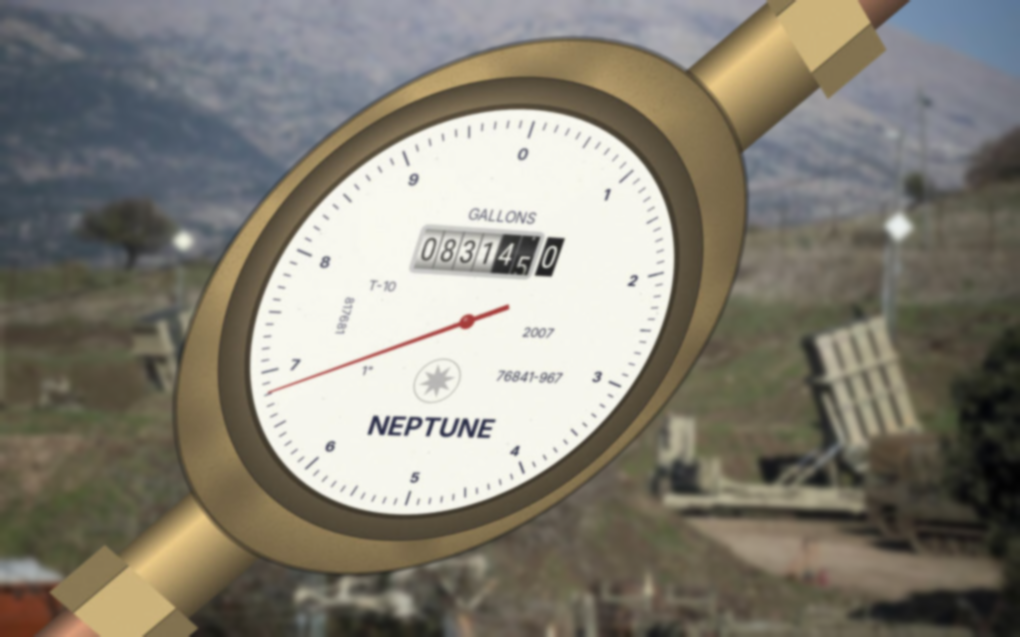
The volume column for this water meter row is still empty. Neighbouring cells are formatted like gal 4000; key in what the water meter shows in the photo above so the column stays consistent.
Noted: gal 831446.8
